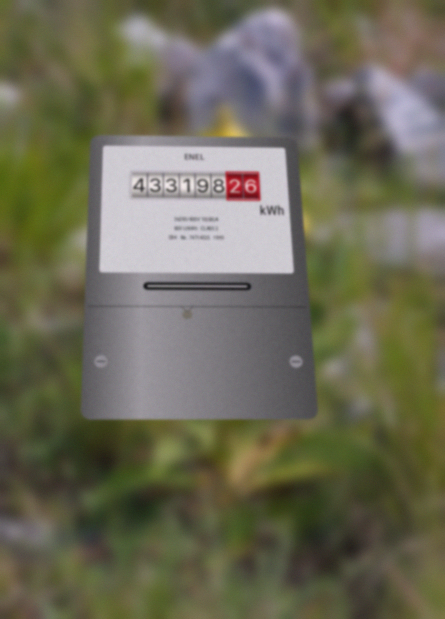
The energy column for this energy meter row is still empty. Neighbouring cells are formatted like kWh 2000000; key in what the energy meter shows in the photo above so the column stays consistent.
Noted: kWh 433198.26
